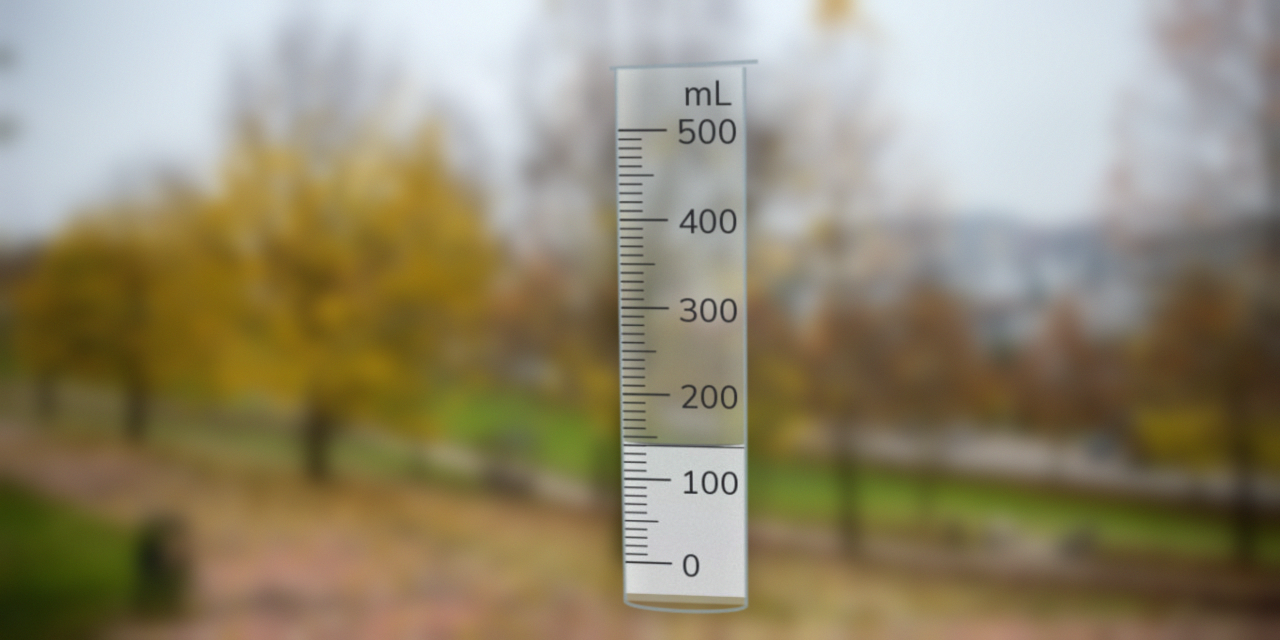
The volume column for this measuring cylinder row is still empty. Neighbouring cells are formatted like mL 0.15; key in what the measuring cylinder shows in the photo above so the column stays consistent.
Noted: mL 140
